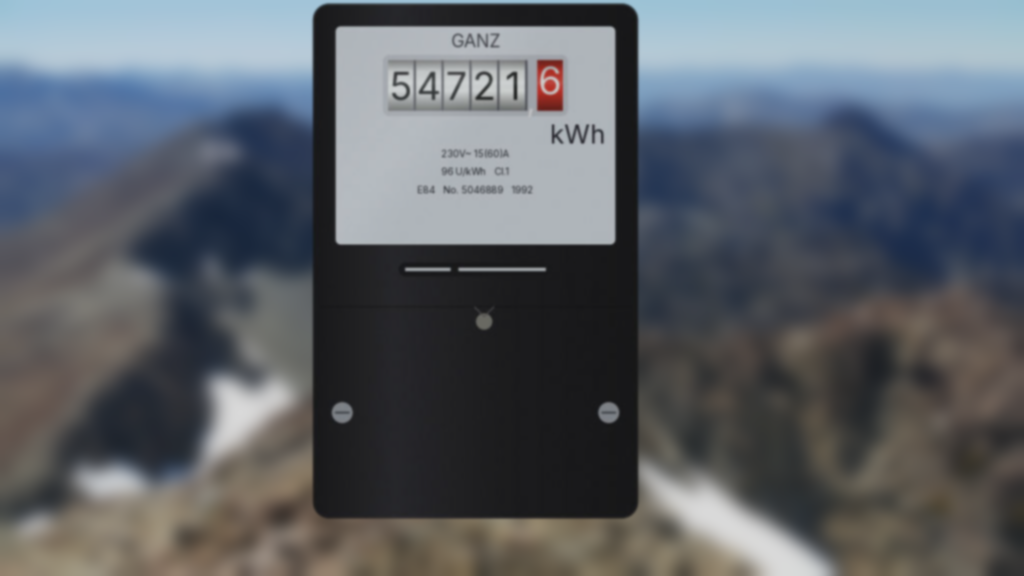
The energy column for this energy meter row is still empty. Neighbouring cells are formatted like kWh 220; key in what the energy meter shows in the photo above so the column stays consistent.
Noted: kWh 54721.6
